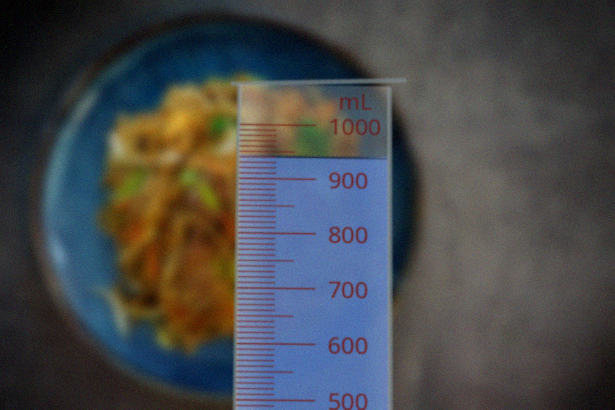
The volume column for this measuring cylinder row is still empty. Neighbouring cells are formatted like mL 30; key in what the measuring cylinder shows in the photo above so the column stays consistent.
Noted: mL 940
